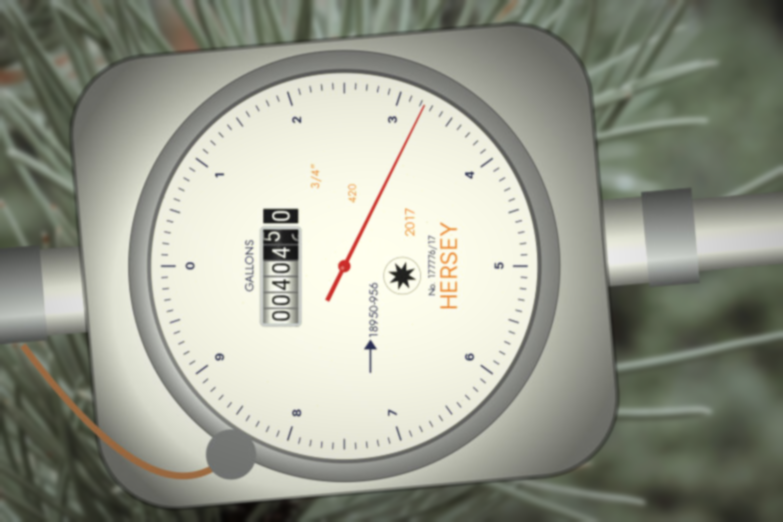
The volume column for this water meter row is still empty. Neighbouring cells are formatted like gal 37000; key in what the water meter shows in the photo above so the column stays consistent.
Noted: gal 40453.2
